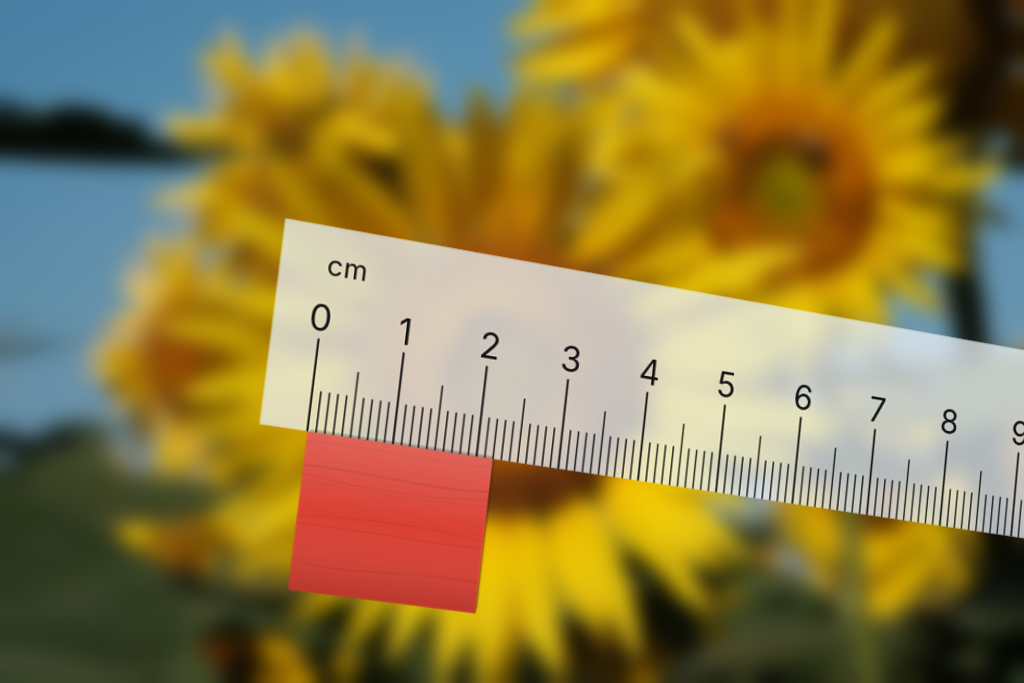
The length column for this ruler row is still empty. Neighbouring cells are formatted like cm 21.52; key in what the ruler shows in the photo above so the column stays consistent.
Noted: cm 2.2
